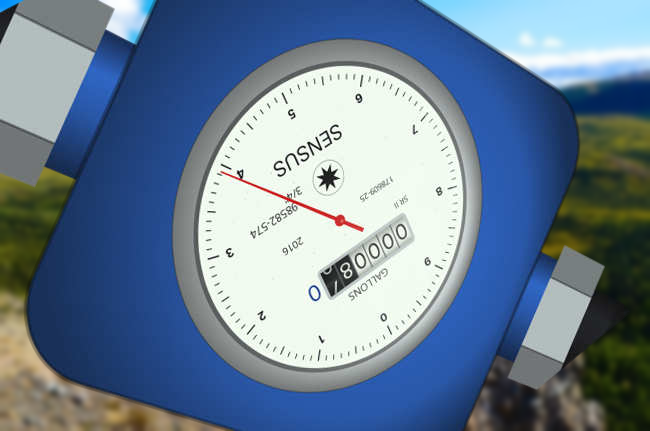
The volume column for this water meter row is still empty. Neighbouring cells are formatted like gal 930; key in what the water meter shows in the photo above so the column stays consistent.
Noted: gal 873.9
